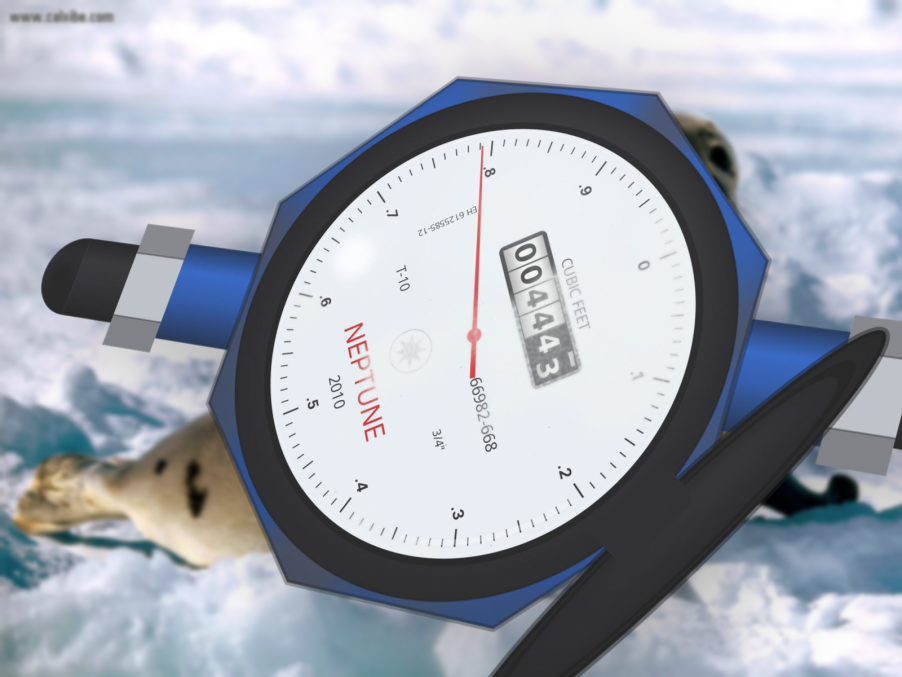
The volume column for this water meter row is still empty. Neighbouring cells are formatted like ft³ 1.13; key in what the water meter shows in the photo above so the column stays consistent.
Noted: ft³ 4442.79
